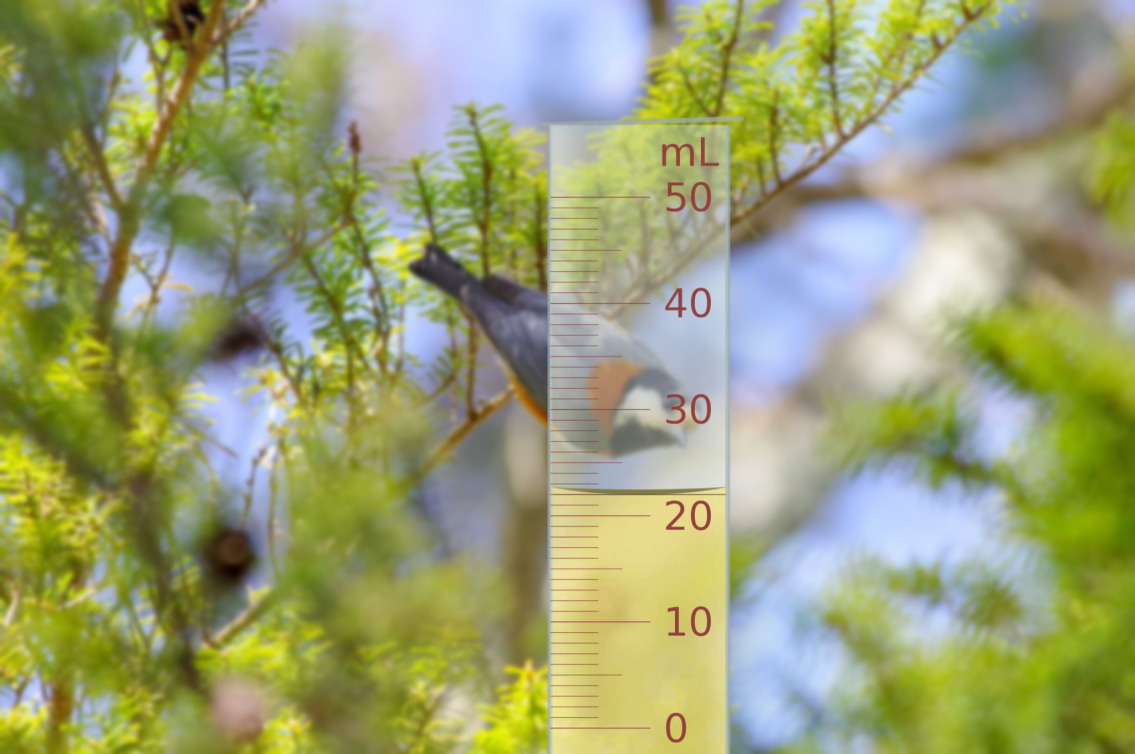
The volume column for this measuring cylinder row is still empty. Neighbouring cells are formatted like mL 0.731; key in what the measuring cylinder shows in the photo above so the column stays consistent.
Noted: mL 22
